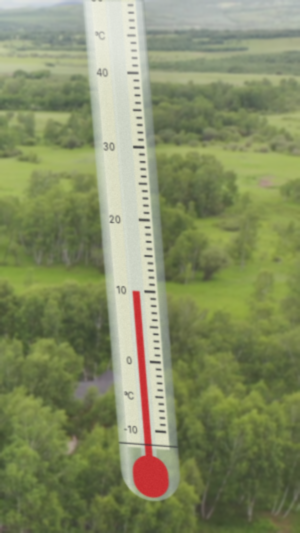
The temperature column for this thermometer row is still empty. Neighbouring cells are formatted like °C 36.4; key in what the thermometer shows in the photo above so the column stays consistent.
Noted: °C 10
